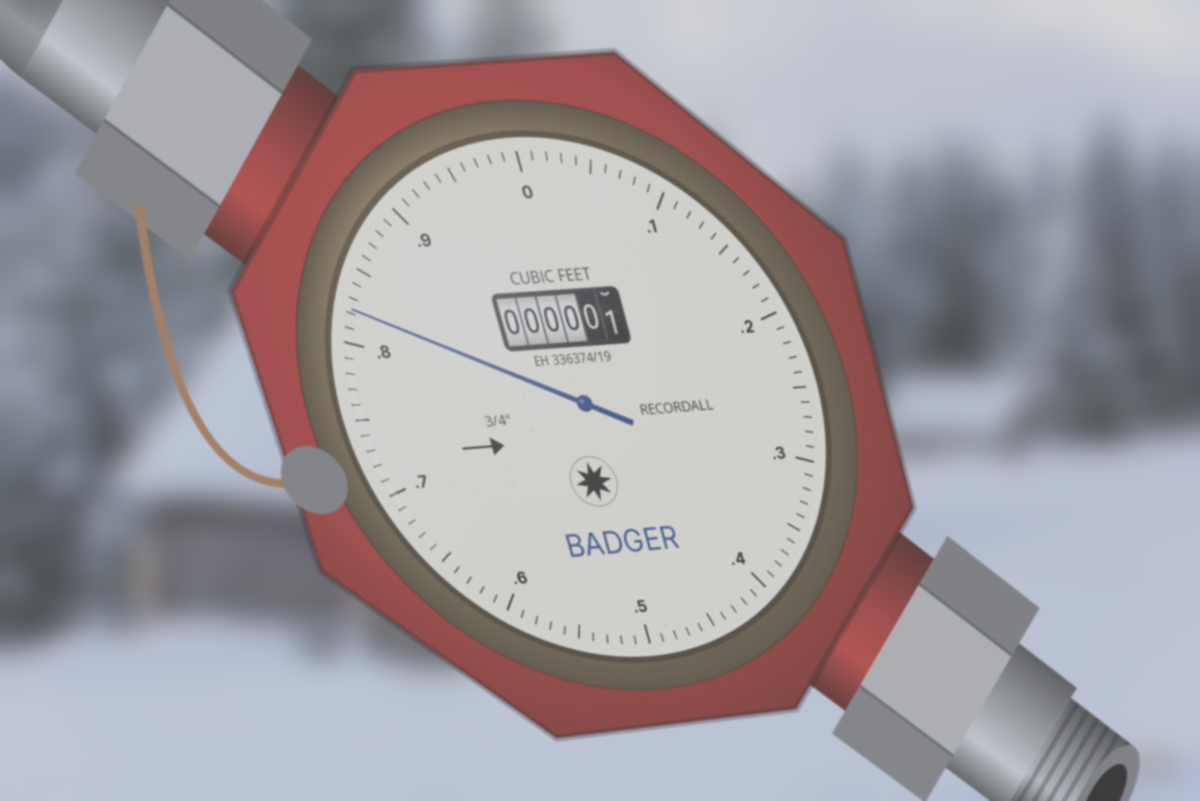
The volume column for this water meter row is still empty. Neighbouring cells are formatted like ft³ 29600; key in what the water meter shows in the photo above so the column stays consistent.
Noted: ft³ 0.82
